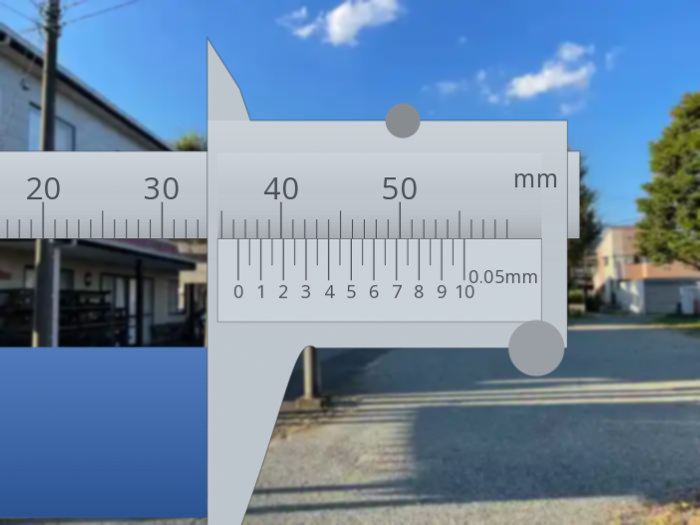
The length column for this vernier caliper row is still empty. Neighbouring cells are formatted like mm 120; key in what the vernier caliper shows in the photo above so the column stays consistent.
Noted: mm 36.4
